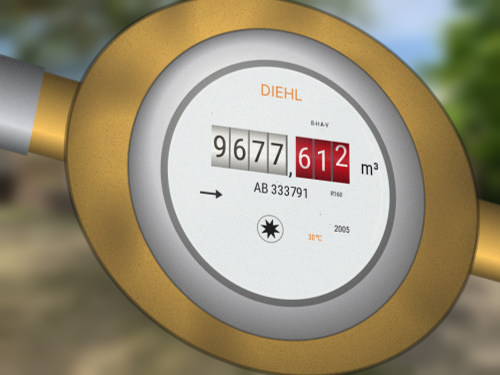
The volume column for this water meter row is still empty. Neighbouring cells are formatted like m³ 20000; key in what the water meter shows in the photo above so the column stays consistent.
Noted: m³ 9677.612
